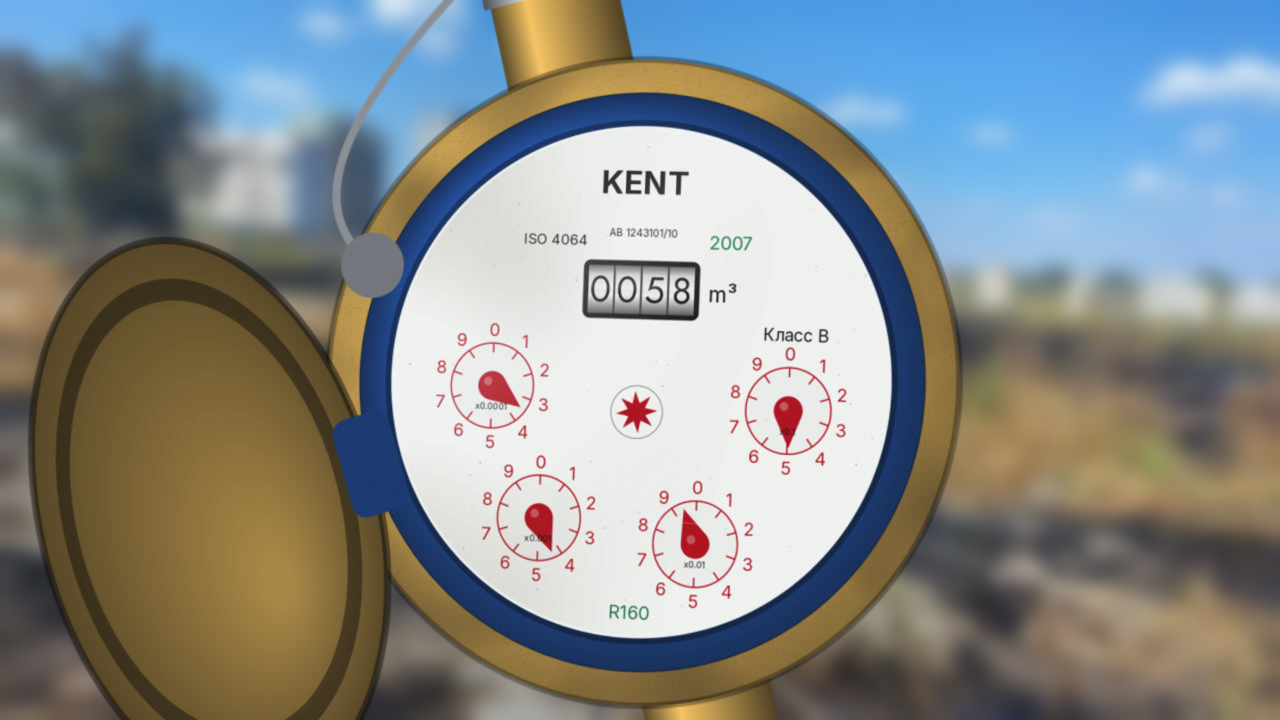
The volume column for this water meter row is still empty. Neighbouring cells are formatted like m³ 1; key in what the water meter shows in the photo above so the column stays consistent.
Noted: m³ 58.4943
